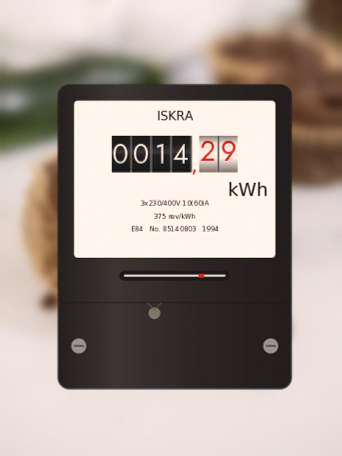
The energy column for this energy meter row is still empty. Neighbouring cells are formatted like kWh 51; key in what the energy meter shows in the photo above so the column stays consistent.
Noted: kWh 14.29
